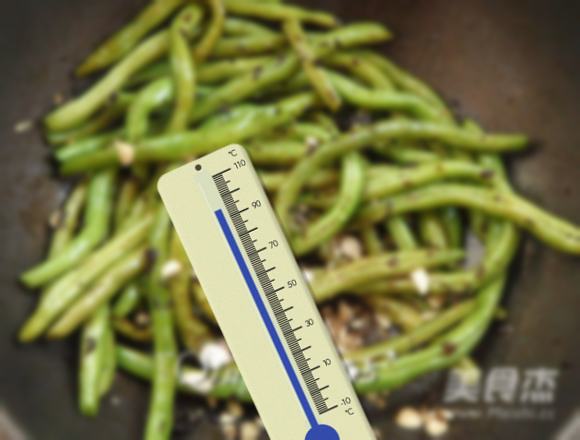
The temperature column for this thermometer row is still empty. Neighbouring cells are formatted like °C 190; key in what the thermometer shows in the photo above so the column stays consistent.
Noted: °C 95
